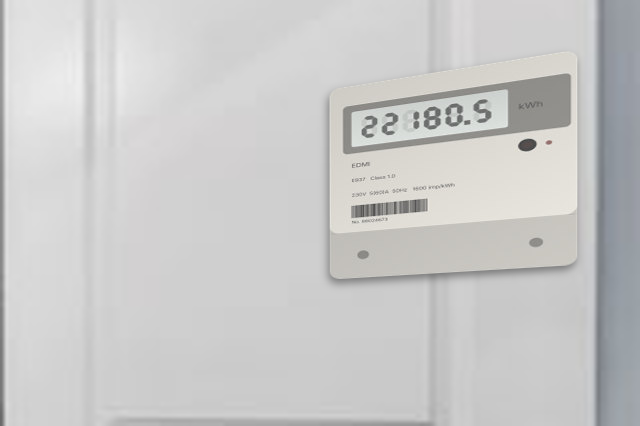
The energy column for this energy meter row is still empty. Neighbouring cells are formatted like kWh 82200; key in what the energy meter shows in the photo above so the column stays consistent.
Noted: kWh 22180.5
